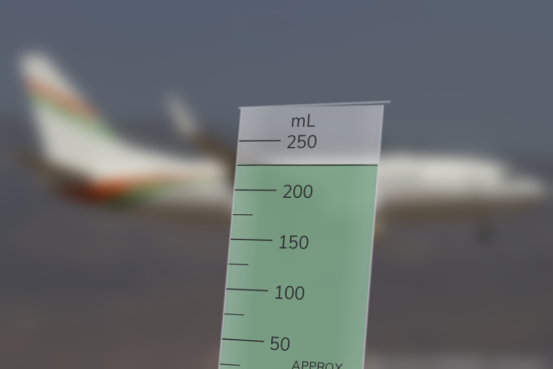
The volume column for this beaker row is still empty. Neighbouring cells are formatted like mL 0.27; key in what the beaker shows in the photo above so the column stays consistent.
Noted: mL 225
